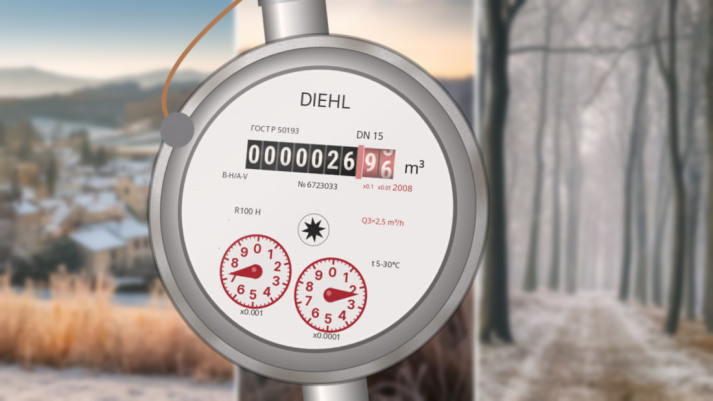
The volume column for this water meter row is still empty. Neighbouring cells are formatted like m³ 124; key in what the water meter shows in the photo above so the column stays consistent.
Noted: m³ 26.9572
